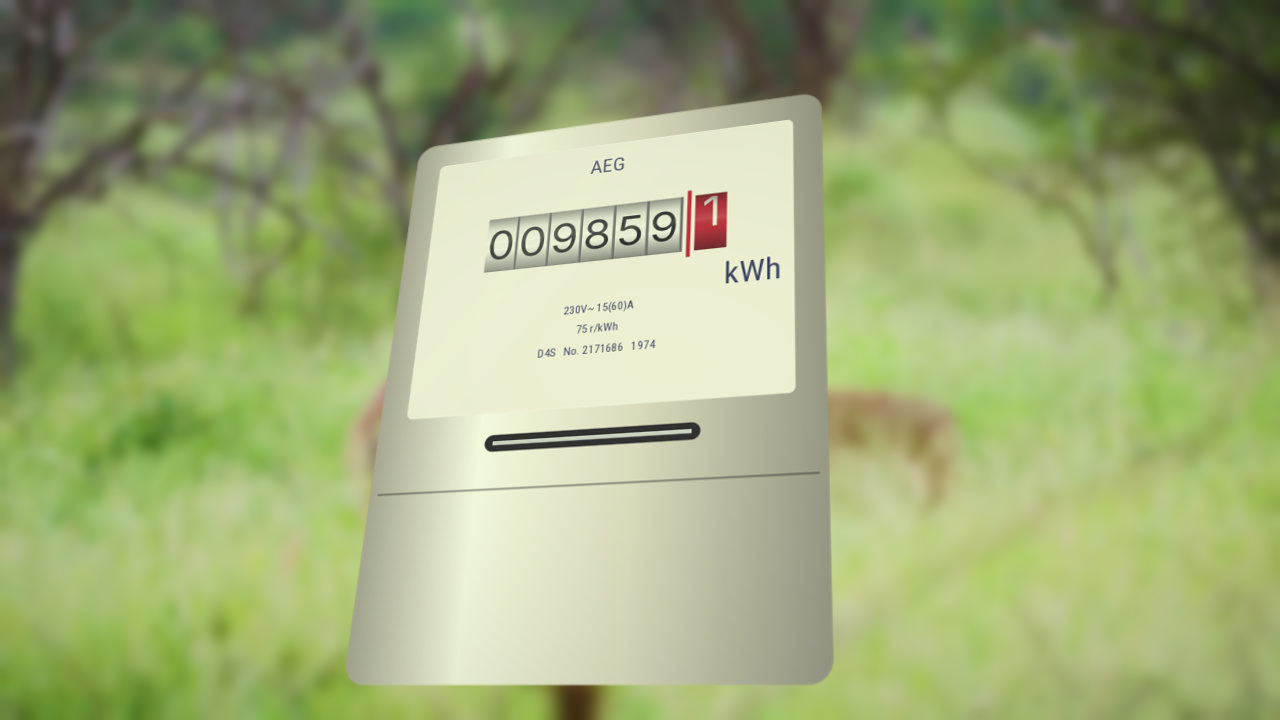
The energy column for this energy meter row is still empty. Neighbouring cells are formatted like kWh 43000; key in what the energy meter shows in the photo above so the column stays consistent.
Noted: kWh 9859.1
